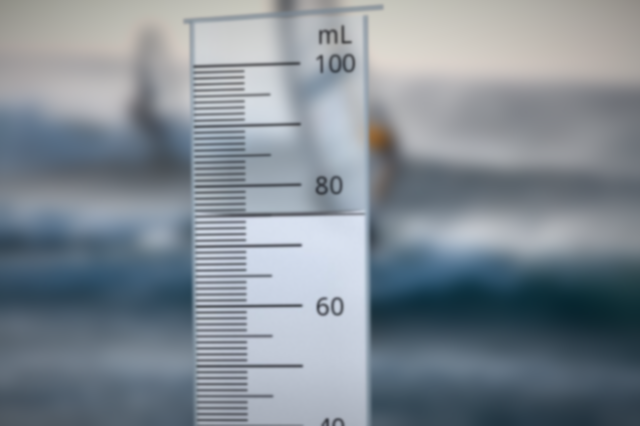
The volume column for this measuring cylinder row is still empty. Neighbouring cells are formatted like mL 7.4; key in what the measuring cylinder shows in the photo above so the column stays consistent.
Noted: mL 75
